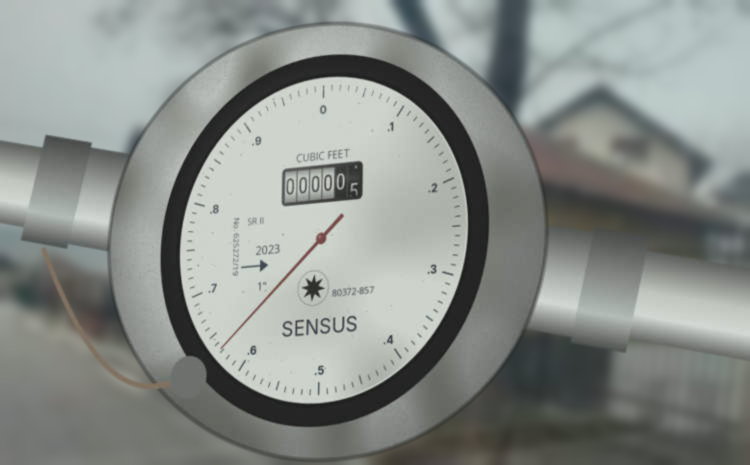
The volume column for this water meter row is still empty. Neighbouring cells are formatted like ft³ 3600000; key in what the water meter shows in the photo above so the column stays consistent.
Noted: ft³ 4.63
